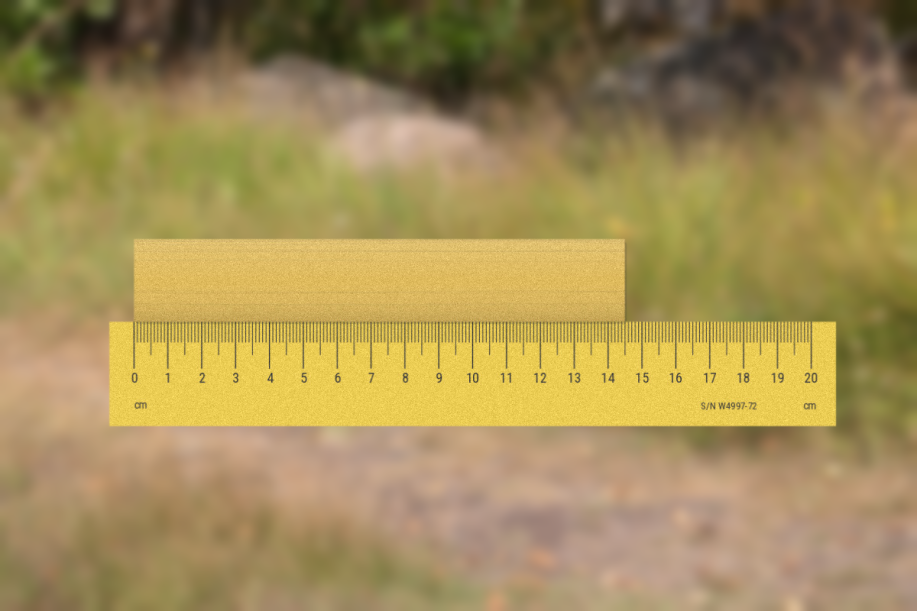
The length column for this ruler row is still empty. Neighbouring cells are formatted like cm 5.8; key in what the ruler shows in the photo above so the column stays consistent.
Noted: cm 14.5
